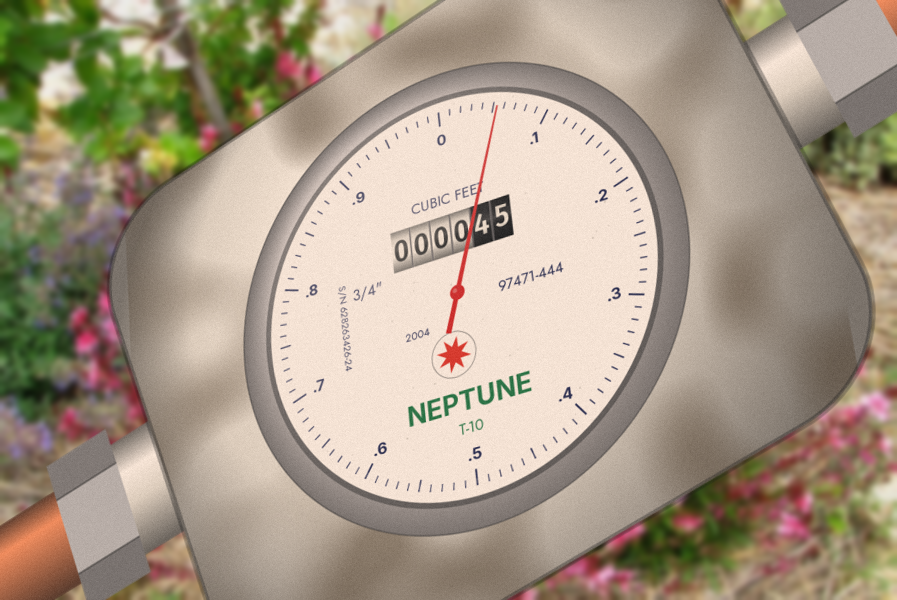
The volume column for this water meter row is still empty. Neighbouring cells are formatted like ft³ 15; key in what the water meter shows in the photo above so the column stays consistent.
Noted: ft³ 45.05
